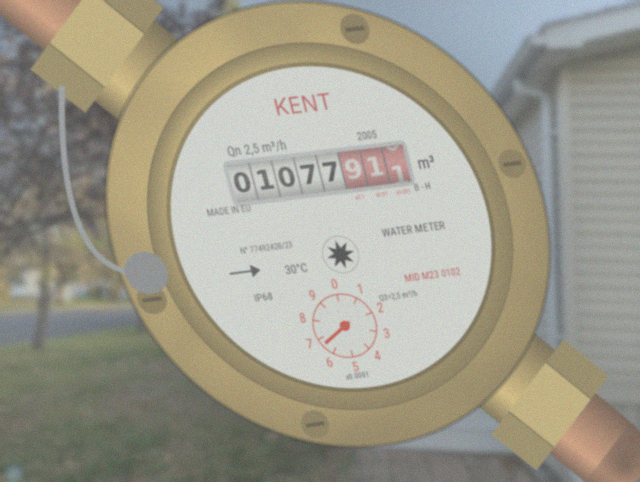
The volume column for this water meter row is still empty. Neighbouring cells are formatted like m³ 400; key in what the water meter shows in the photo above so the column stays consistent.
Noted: m³ 1077.9106
